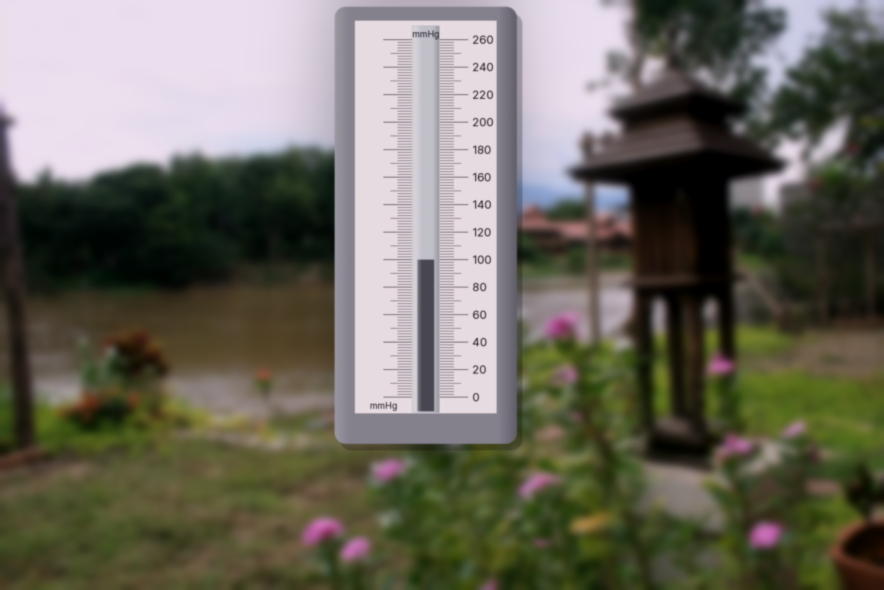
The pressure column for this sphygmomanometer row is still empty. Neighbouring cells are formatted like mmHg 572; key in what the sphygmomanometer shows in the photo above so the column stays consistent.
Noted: mmHg 100
